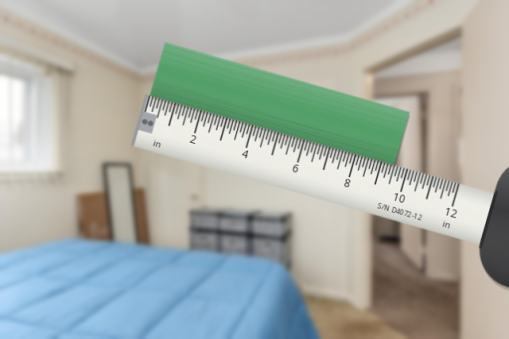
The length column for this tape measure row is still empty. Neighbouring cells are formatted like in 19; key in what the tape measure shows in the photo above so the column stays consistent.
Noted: in 9.5
